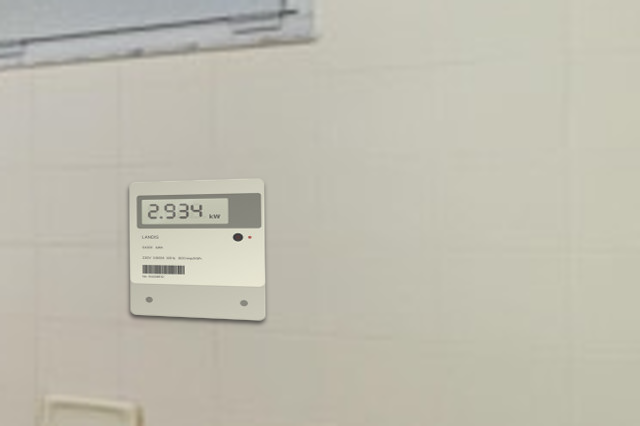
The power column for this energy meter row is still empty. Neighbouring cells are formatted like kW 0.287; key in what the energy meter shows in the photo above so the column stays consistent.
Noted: kW 2.934
